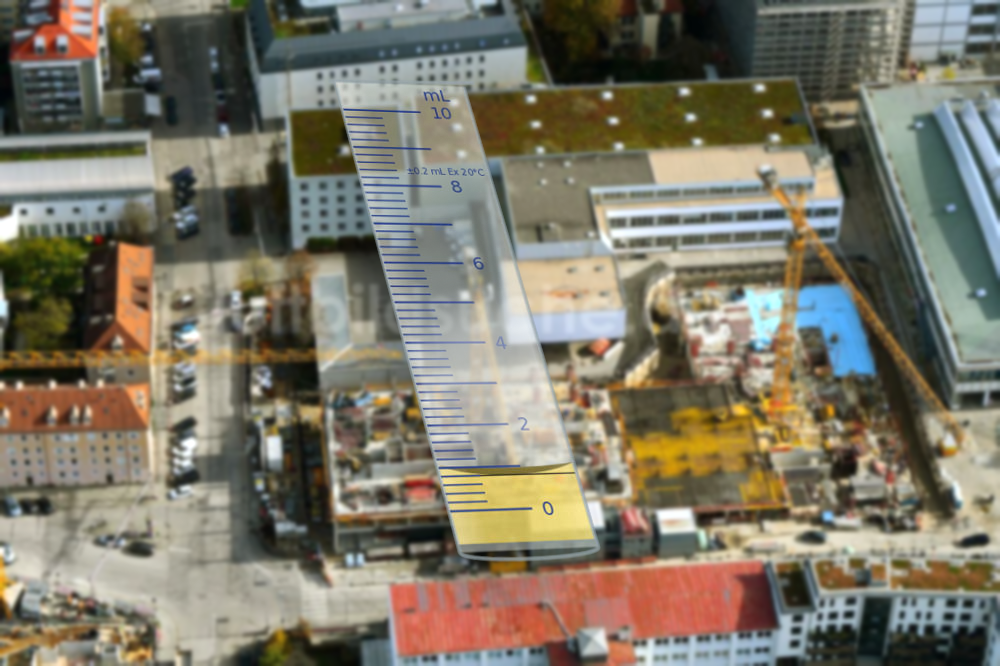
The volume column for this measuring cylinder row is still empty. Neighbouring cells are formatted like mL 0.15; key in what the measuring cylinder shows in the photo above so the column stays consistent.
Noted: mL 0.8
